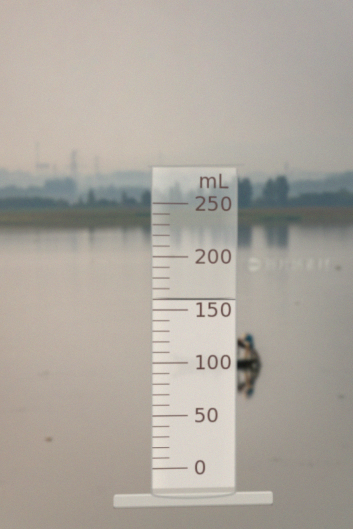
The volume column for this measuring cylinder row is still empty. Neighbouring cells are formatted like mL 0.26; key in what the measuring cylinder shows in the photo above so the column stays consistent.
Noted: mL 160
